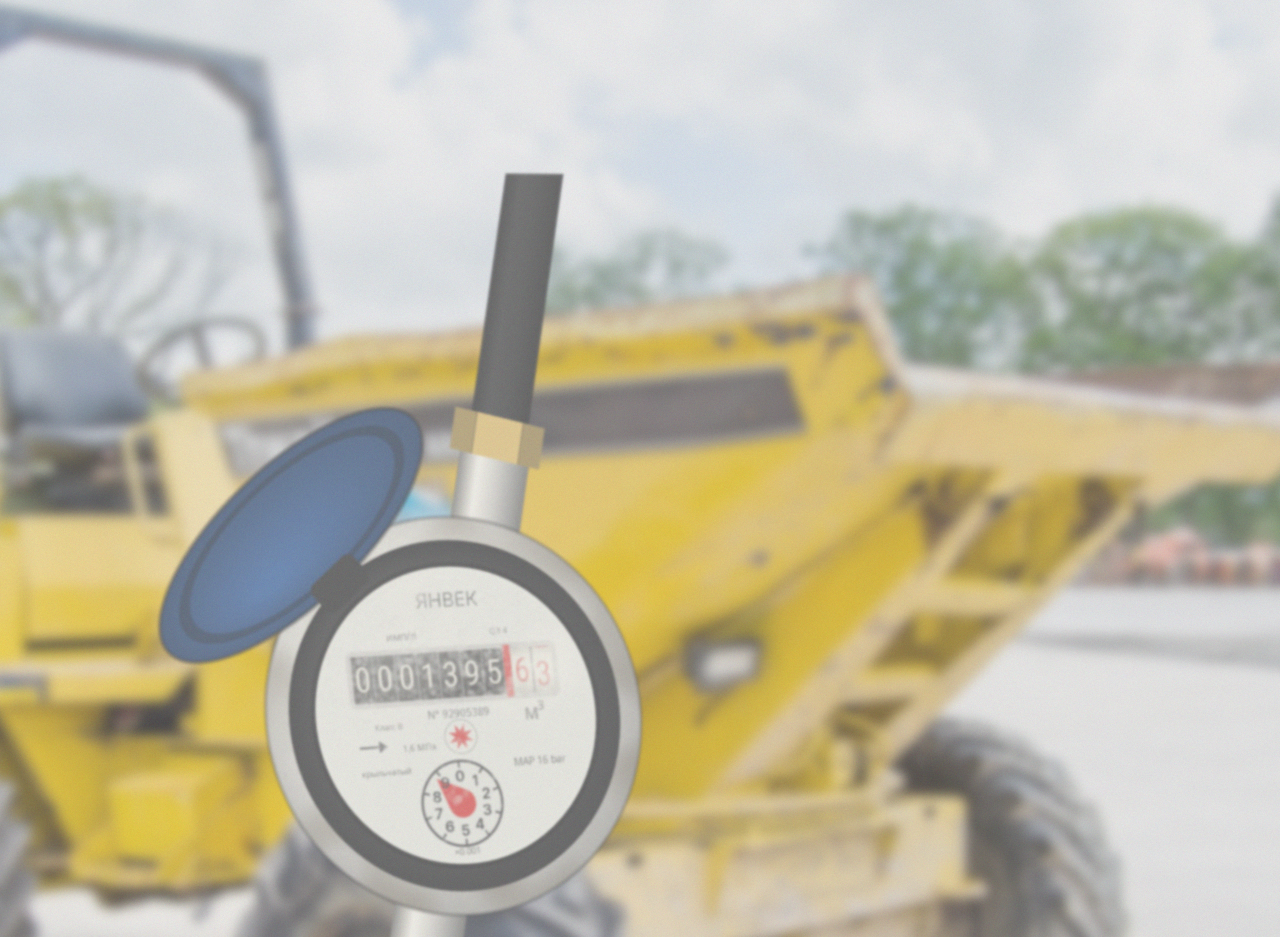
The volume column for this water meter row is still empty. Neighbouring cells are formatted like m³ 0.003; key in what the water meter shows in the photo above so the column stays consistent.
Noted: m³ 1395.628
